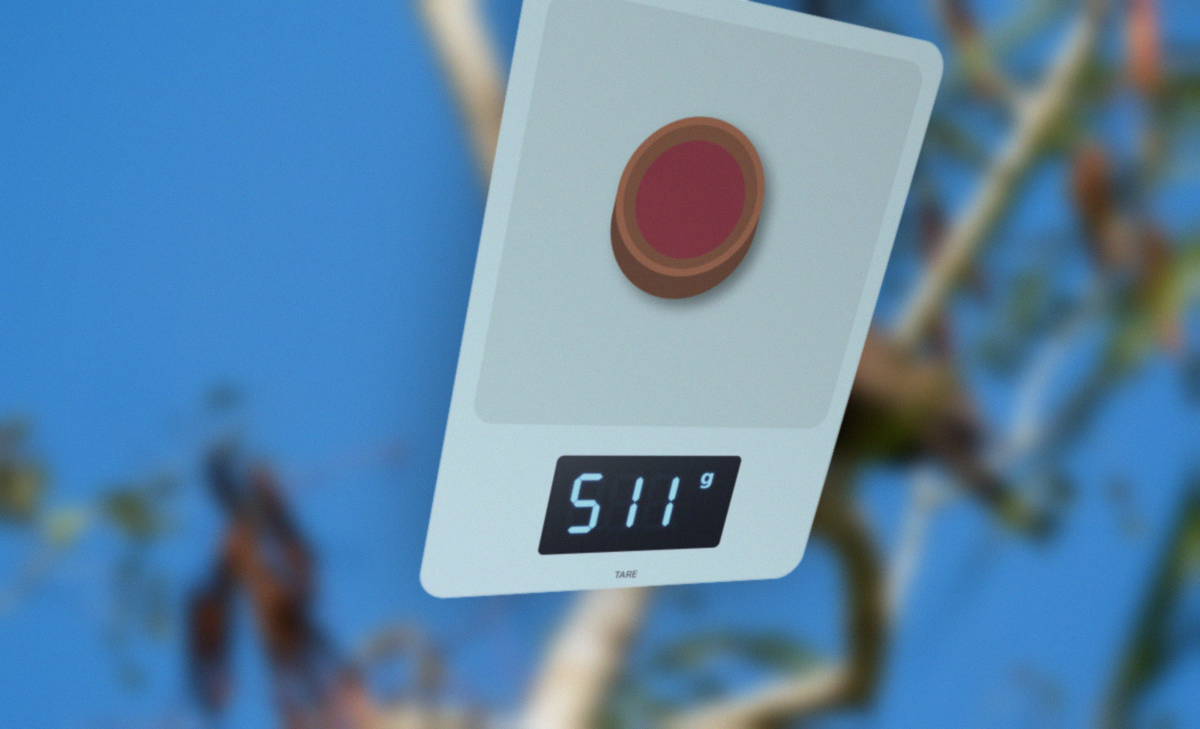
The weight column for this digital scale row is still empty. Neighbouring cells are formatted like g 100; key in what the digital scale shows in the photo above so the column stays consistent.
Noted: g 511
